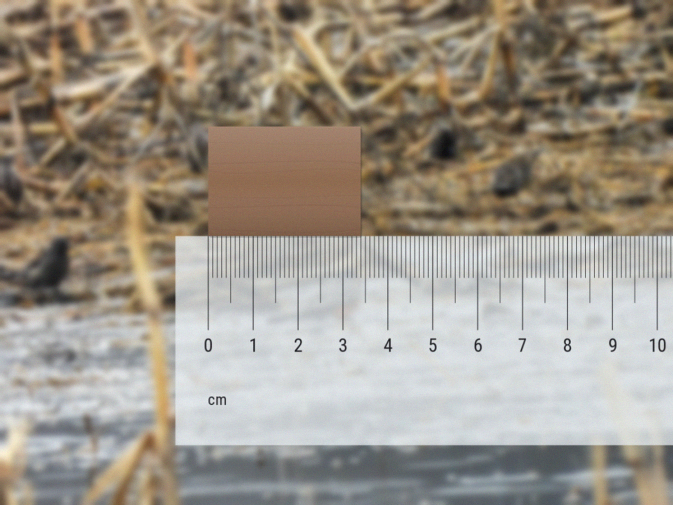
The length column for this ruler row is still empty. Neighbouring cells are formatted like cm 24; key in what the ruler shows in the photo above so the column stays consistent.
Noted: cm 3.4
